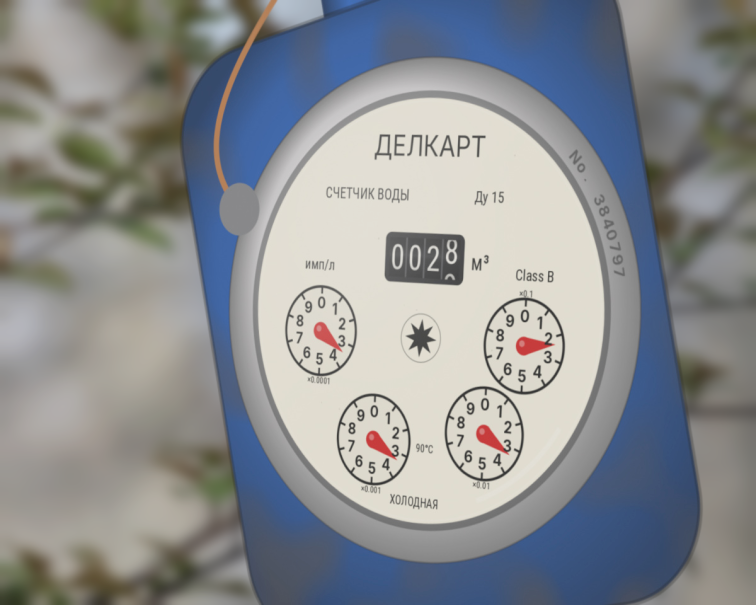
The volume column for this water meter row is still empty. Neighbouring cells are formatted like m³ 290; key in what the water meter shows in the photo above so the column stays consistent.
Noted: m³ 28.2333
